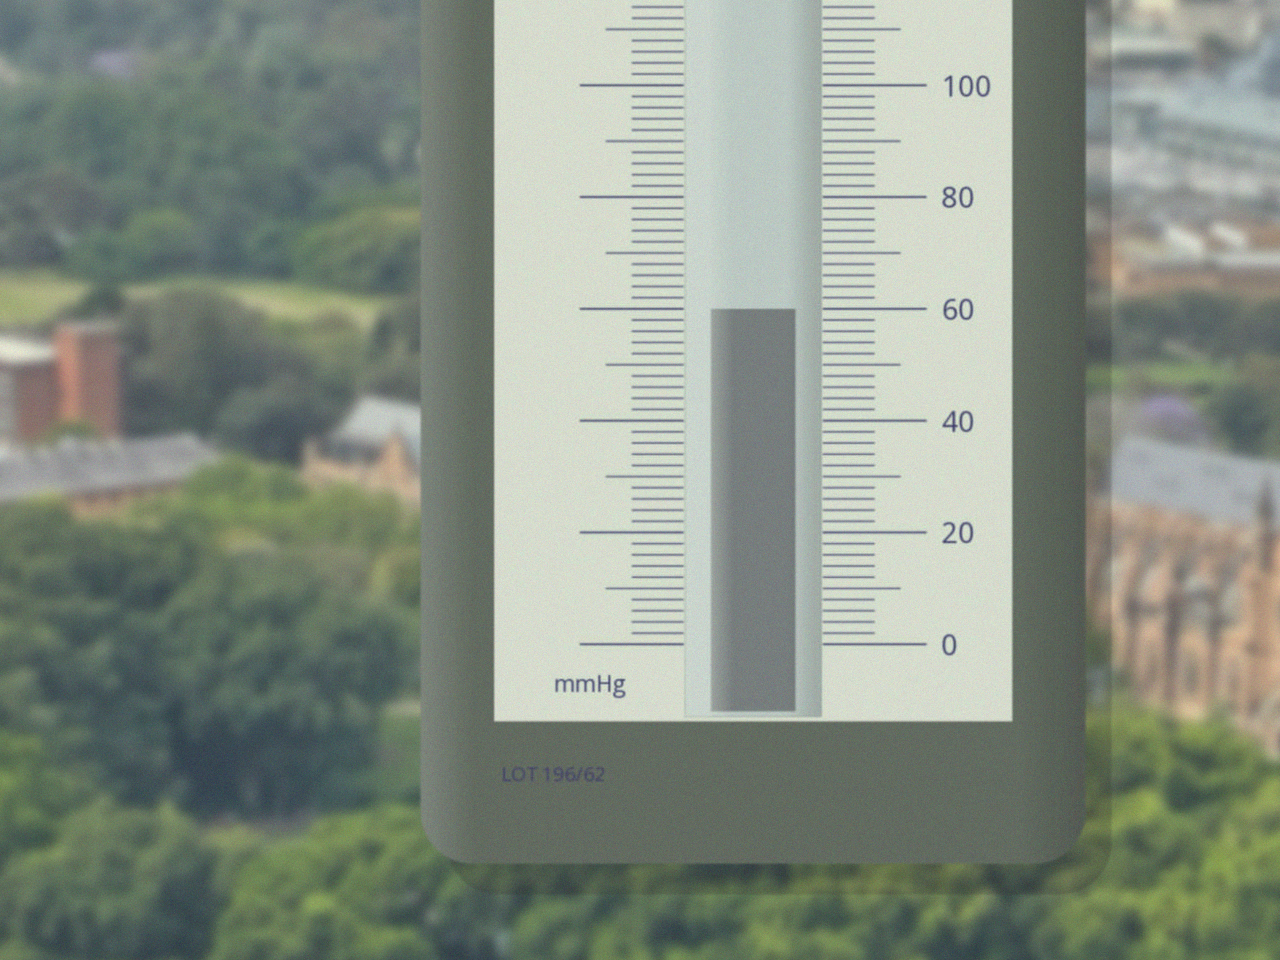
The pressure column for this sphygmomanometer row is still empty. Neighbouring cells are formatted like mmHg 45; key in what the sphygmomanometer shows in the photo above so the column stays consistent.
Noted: mmHg 60
